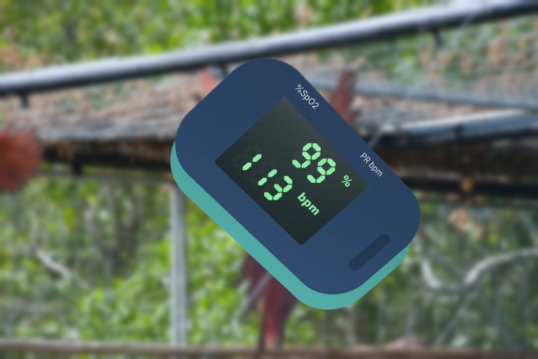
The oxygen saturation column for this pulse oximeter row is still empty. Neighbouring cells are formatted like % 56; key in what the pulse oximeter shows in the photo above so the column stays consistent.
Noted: % 99
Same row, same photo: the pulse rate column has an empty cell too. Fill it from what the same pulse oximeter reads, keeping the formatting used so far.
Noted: bpm 113
